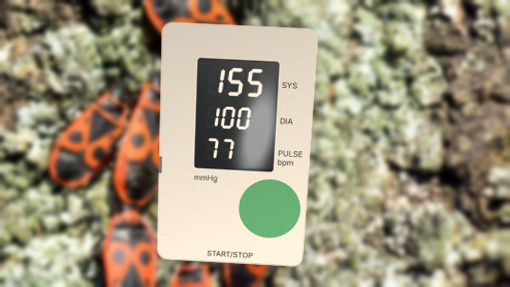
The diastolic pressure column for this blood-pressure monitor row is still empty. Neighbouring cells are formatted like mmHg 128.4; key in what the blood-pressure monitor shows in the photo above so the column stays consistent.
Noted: mmHg 100
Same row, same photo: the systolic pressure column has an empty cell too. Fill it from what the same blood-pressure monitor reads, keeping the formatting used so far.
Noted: mmHg 155
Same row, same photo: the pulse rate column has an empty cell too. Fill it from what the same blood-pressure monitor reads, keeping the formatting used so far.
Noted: bpm 77
